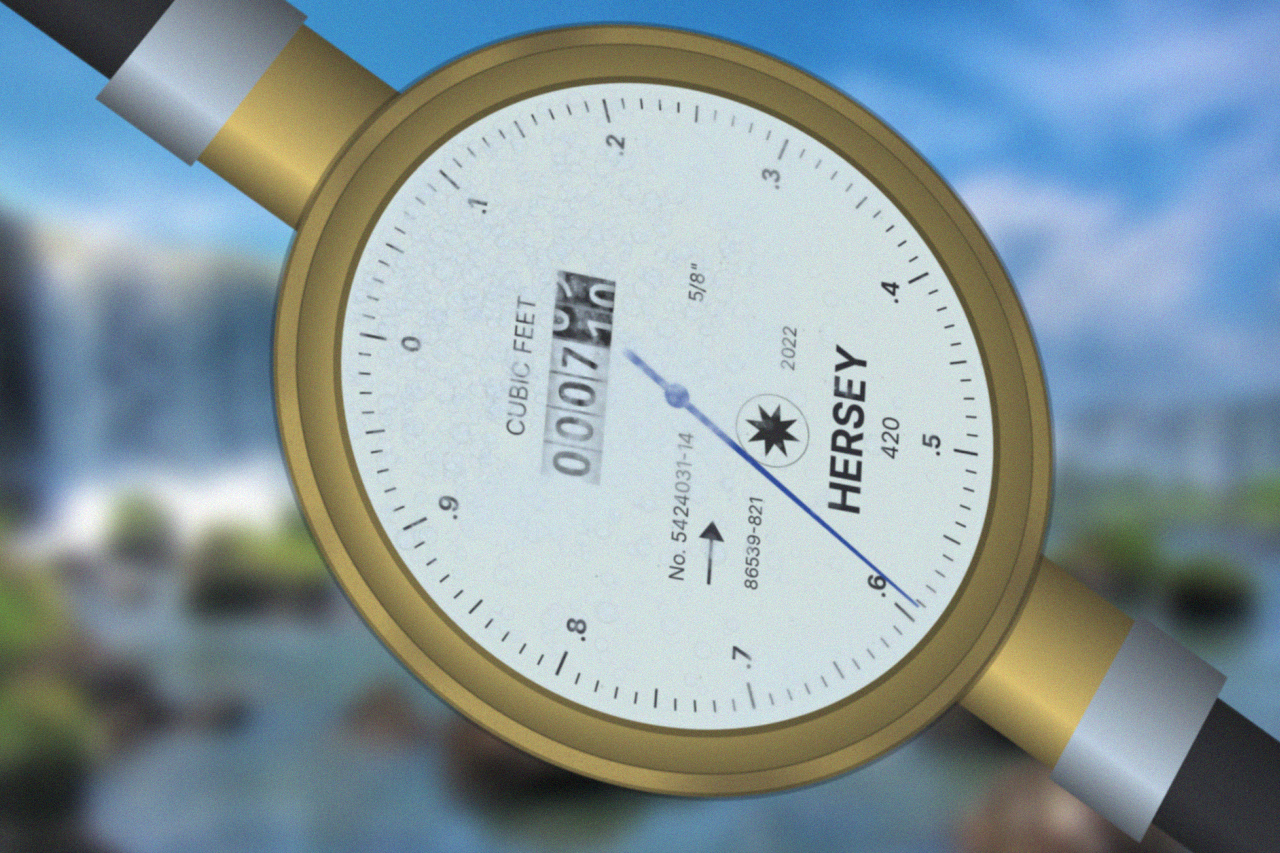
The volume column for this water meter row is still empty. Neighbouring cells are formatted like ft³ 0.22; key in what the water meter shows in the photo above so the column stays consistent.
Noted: ft³ 709.59
